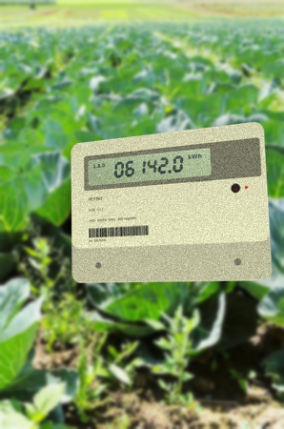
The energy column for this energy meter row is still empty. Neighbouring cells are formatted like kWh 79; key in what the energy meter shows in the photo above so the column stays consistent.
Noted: kWh 6142.0
